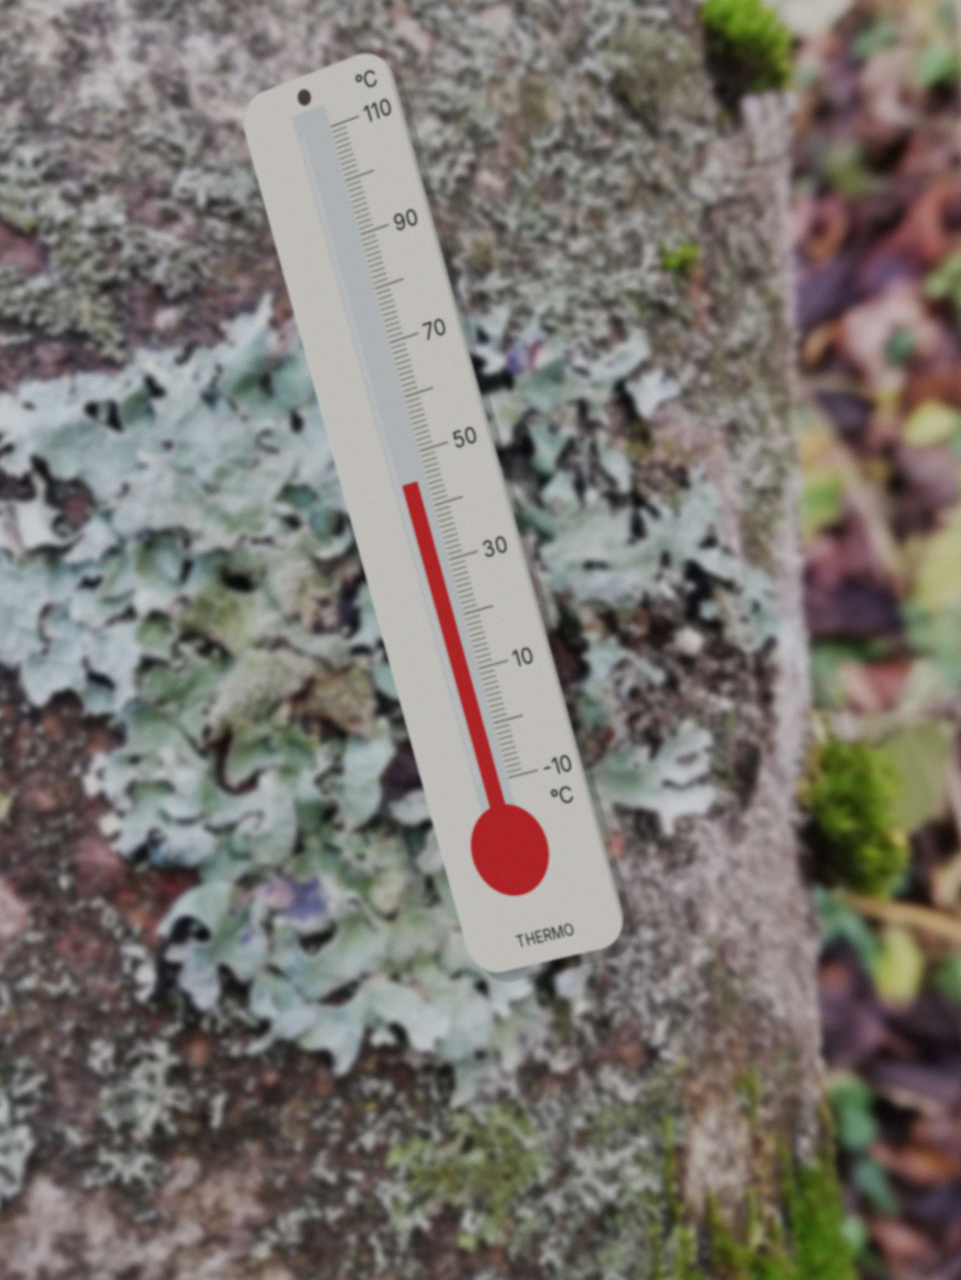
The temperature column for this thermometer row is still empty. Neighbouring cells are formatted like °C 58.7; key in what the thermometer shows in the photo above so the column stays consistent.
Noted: °C 45
